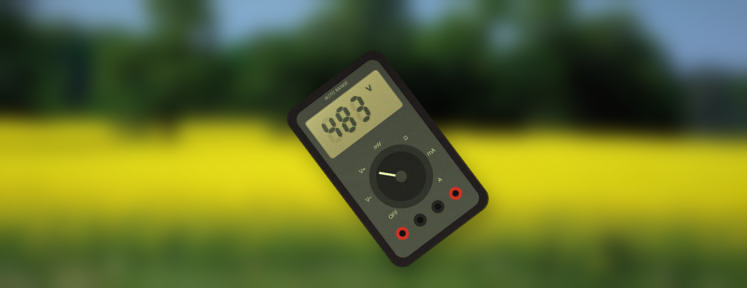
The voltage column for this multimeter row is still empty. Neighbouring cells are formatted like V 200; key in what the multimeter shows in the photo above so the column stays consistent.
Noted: V 483
